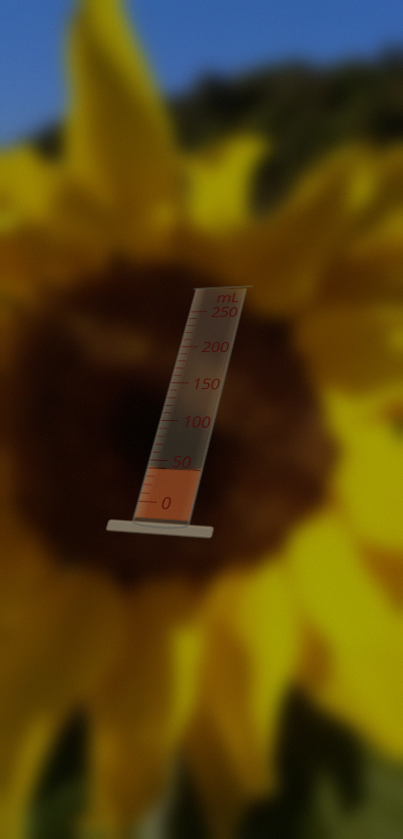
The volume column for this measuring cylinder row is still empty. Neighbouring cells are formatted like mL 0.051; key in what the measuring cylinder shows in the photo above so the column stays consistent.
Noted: mL 40
